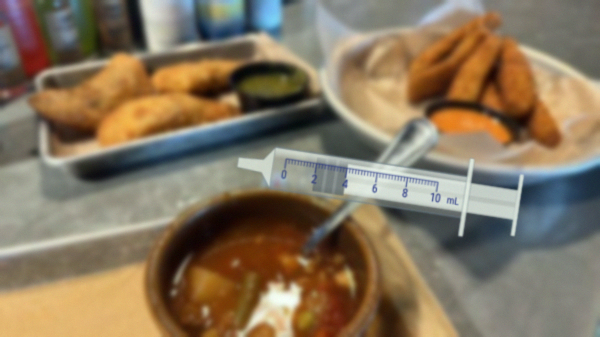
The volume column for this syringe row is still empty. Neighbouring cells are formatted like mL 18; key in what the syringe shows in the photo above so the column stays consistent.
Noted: mL 2
